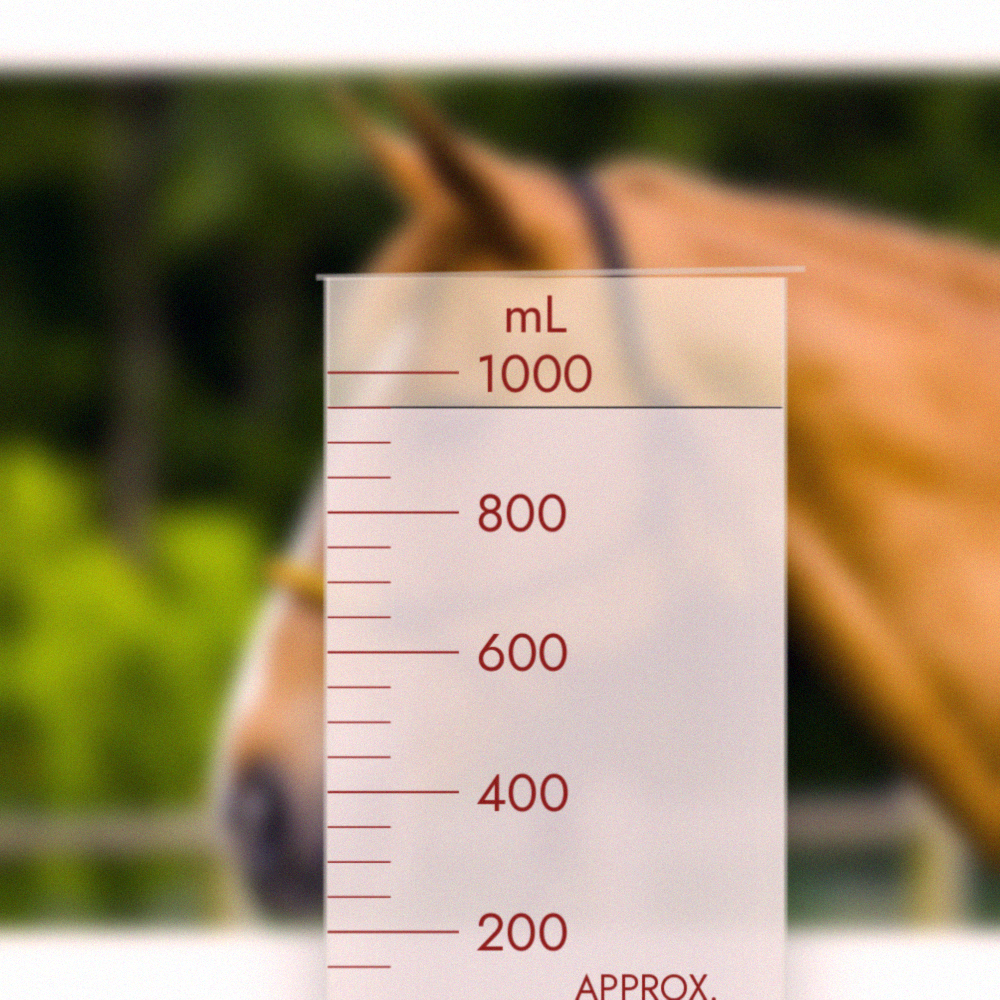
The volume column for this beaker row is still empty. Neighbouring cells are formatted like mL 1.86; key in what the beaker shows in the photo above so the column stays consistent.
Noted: mL 950
